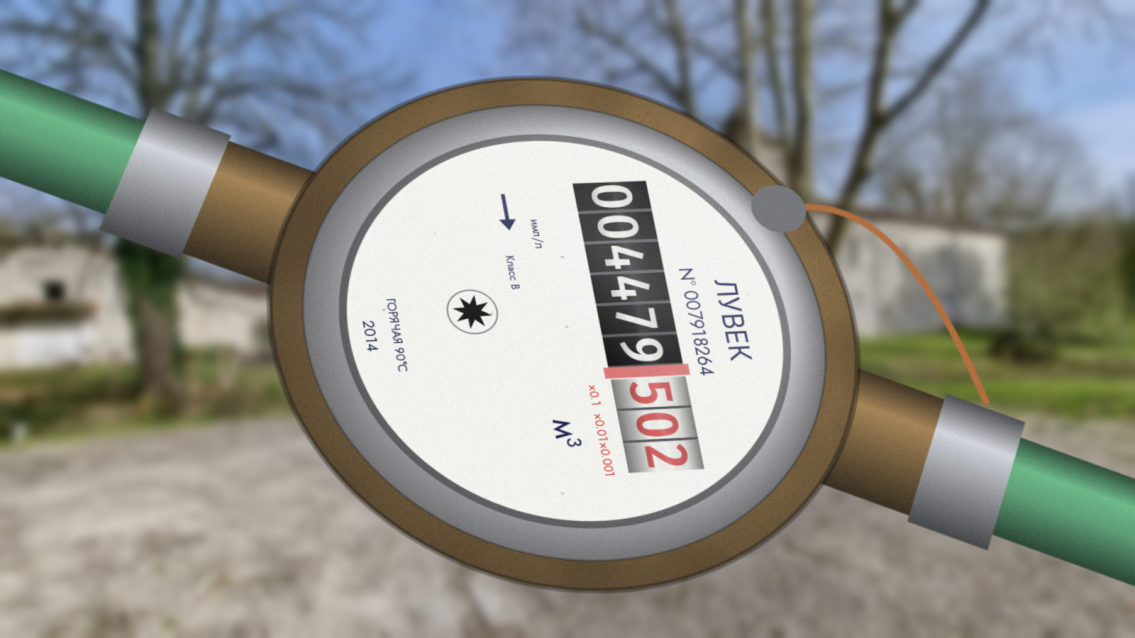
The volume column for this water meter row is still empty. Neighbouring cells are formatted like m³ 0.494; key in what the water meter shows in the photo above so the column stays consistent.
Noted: m³ 4479.502
